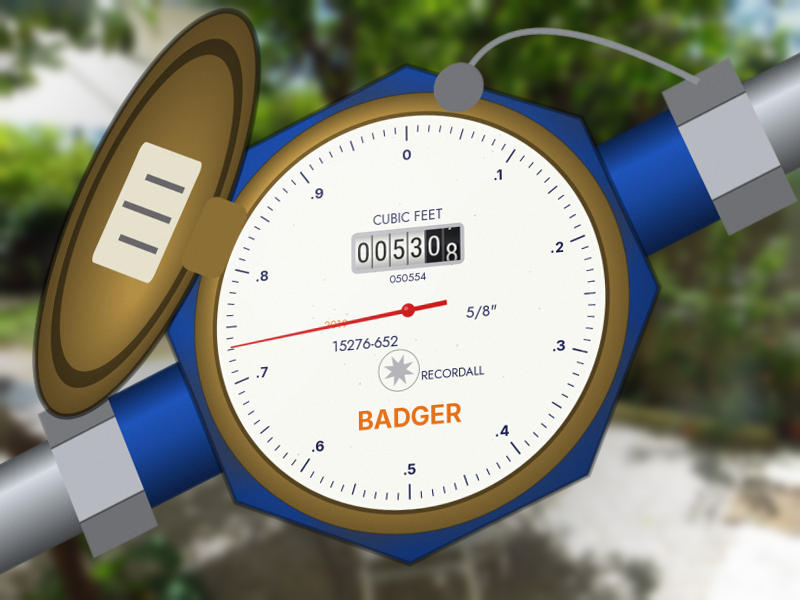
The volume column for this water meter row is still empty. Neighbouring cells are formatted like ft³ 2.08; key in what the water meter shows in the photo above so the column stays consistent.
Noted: ft³ 5307.73
